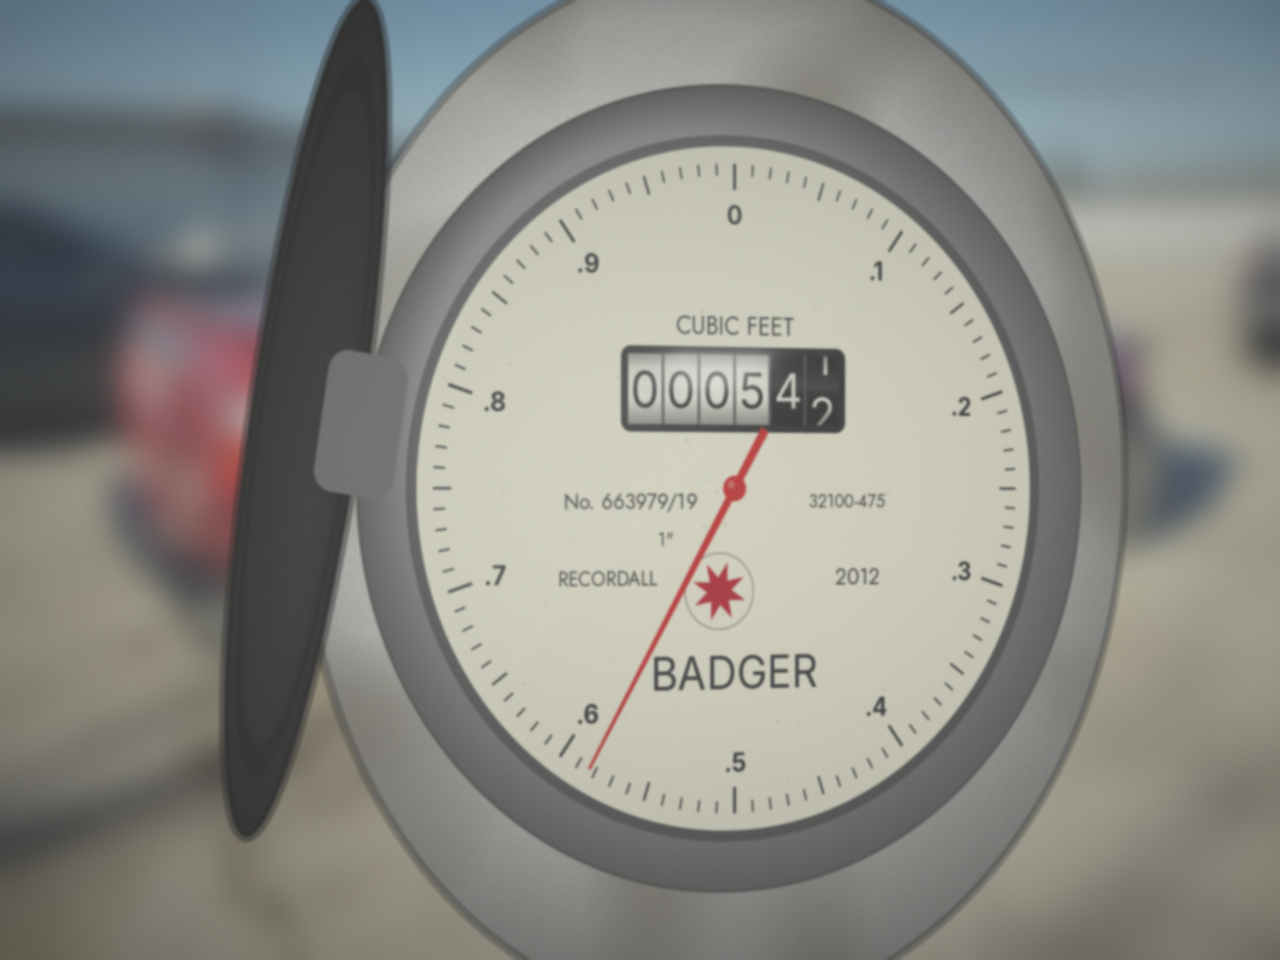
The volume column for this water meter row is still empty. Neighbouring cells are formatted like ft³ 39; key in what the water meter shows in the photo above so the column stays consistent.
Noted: ft³ 541.58
